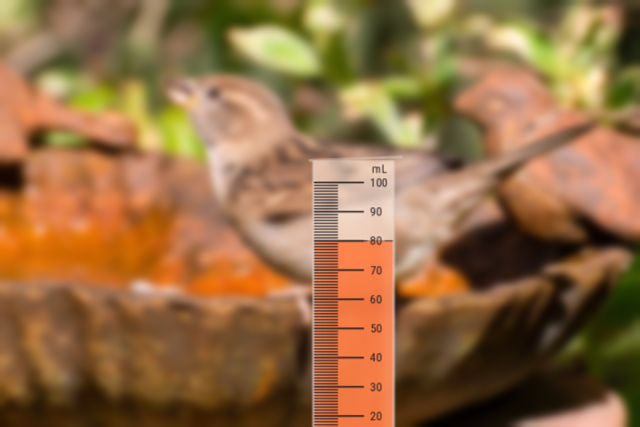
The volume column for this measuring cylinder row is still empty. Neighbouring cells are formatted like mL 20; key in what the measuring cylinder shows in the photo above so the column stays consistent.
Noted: mL 80
